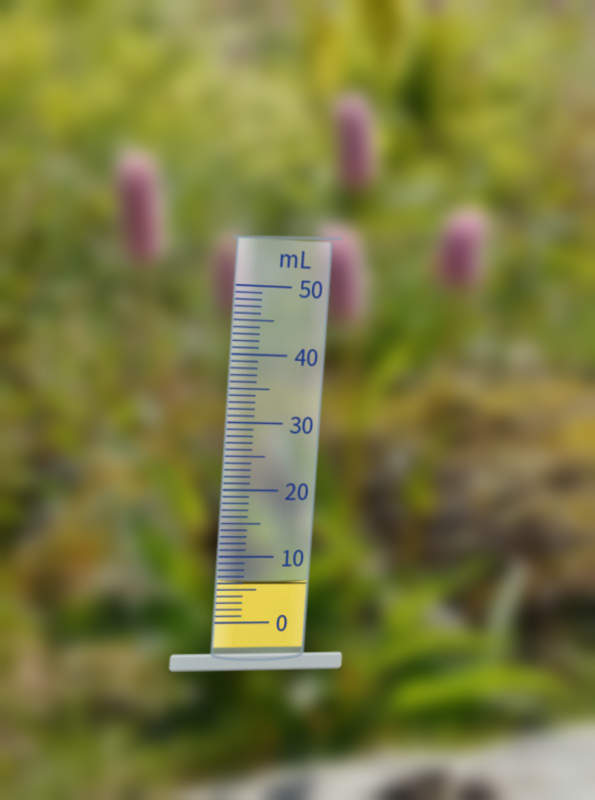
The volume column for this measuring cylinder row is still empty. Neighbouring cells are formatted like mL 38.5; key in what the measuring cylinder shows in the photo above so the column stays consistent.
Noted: mL 6
